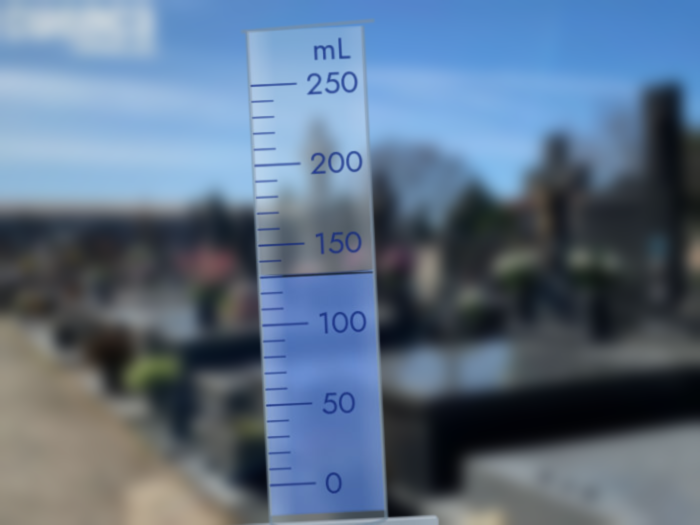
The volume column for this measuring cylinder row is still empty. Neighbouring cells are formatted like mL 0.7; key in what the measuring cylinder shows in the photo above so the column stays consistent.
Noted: mL 130
